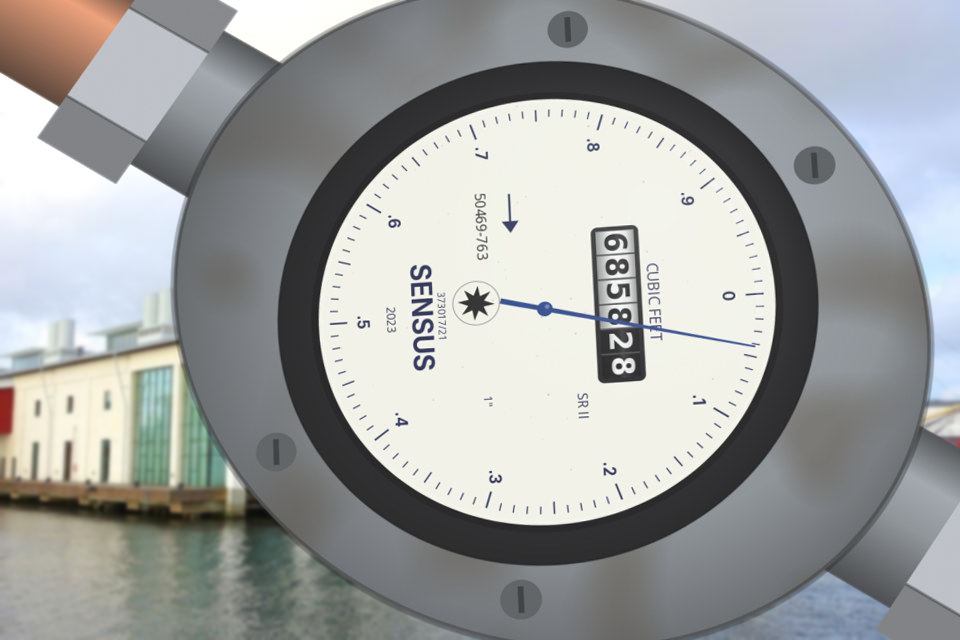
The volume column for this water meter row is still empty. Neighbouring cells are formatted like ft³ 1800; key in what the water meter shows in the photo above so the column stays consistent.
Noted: ft³ 685828.04
